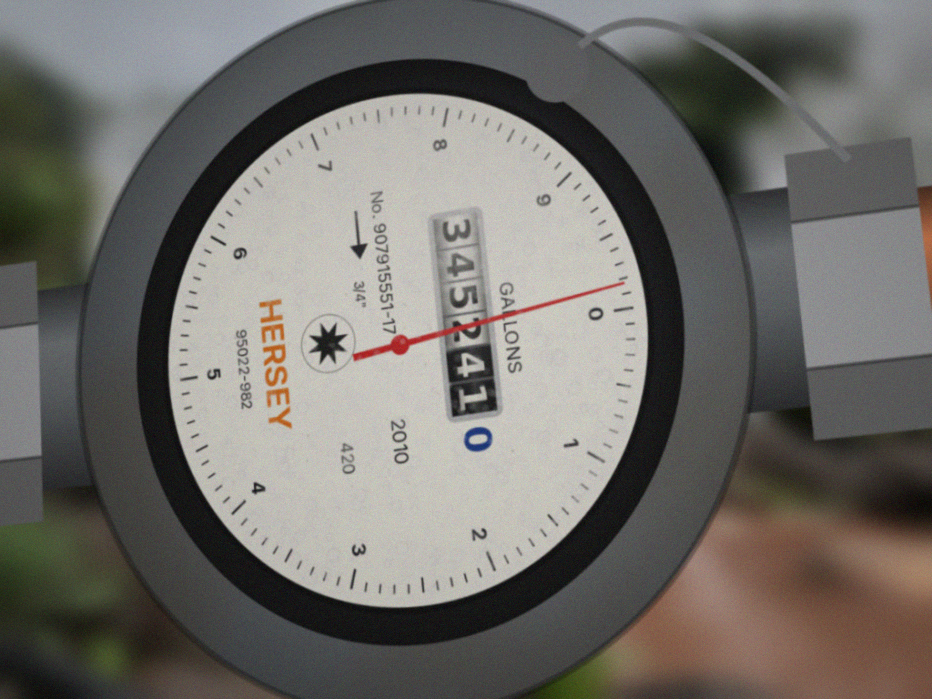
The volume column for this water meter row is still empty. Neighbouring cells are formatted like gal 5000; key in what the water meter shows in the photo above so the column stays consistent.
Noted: gal 3452409.8
